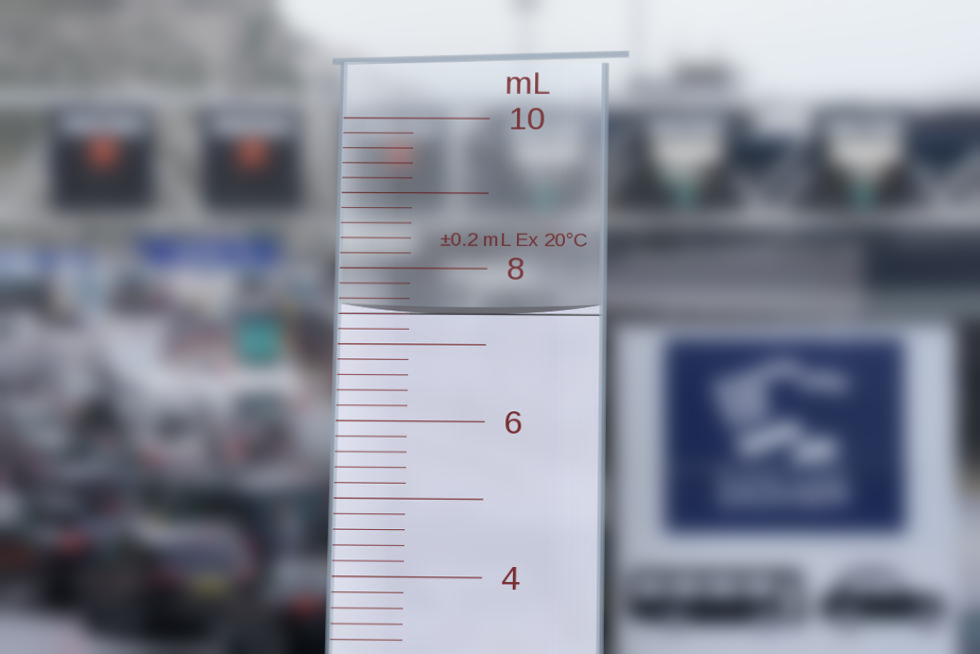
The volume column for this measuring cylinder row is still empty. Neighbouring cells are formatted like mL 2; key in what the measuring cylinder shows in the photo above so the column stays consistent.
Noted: mL 7.4
